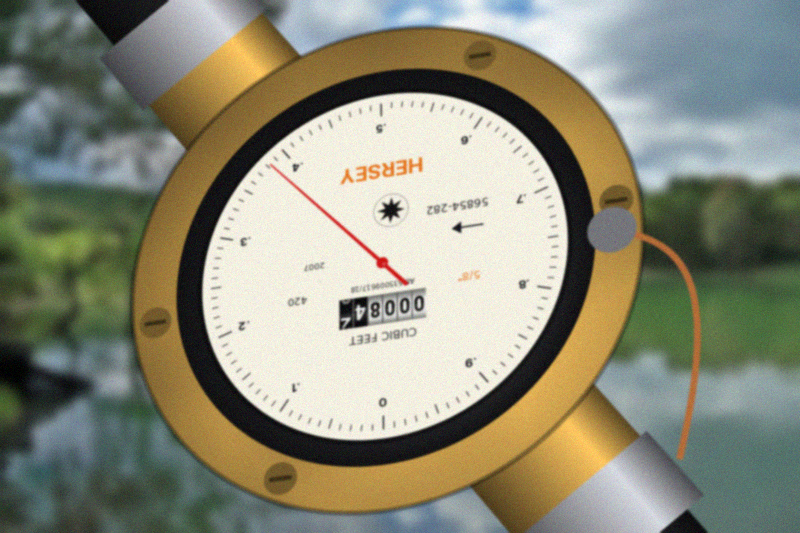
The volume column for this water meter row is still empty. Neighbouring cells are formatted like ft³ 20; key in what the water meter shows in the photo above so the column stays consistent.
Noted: ft³ 842.38
